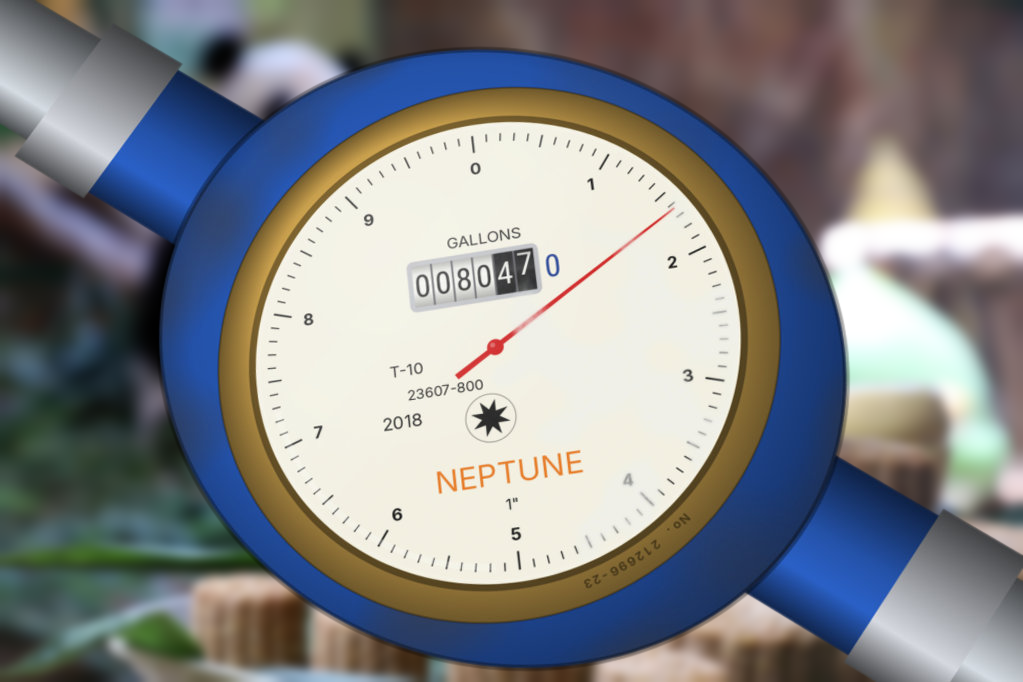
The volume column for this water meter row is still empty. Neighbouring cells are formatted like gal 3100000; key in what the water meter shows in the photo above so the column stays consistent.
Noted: gal 80471.6
